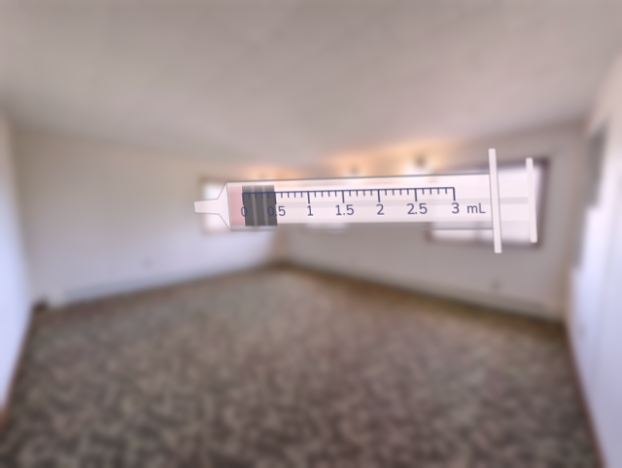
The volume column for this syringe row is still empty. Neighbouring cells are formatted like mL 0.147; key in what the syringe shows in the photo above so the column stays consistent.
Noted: mL 0
